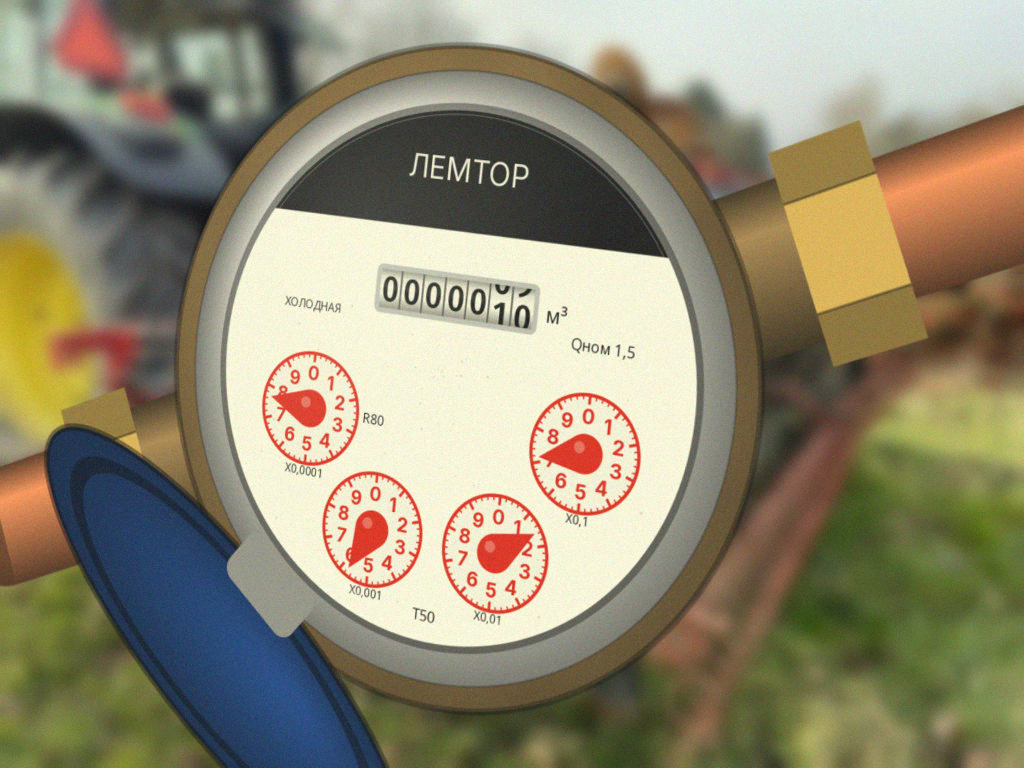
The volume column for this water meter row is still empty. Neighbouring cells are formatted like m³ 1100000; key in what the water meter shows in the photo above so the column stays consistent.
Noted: m³ 9.7157
